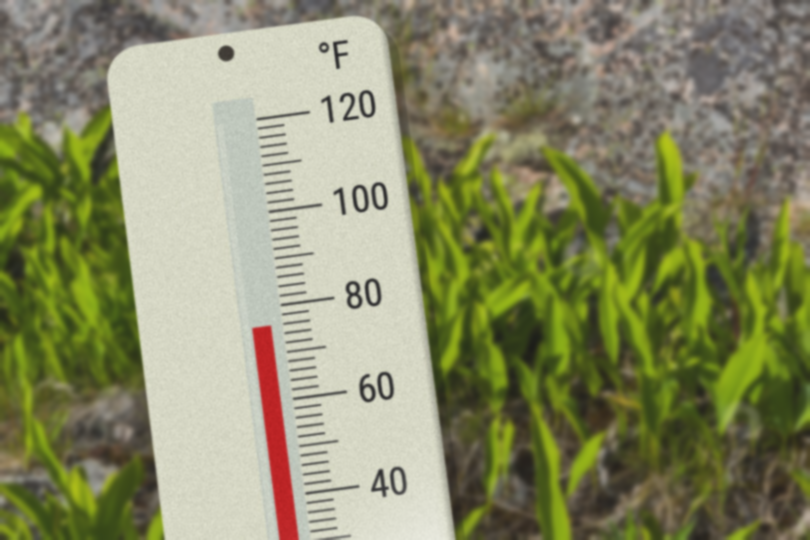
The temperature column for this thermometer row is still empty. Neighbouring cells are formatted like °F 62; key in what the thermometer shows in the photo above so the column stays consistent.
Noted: °F 76
